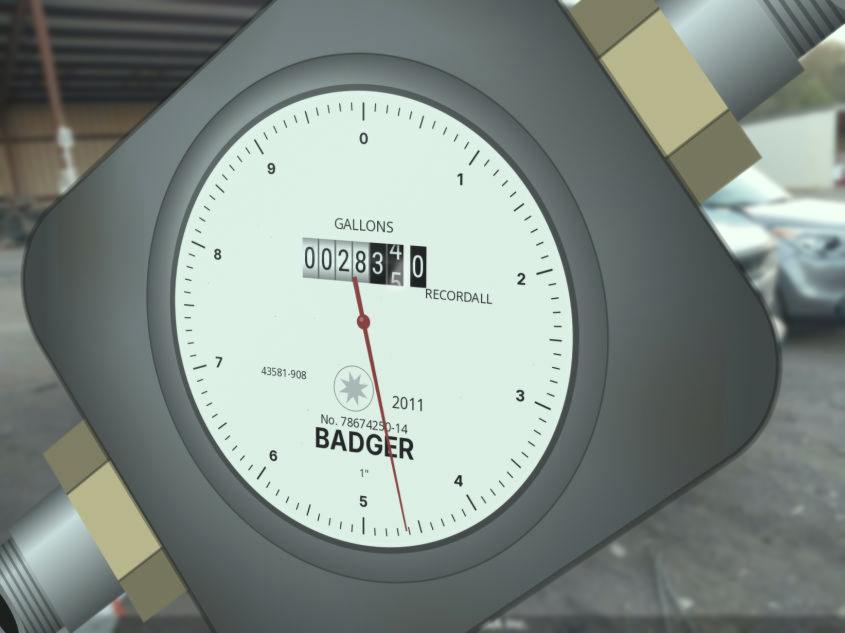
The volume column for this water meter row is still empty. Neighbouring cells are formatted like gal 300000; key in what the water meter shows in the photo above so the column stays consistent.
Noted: gal 28344.6
